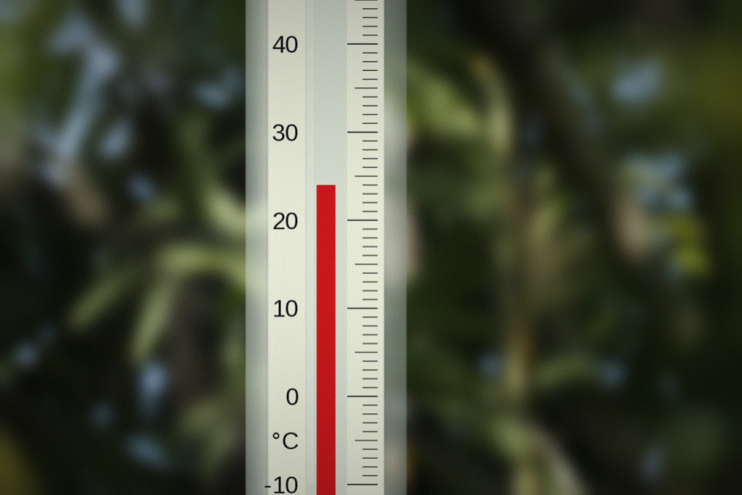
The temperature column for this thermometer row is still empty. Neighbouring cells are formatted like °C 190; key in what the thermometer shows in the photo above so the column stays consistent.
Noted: °C 24
